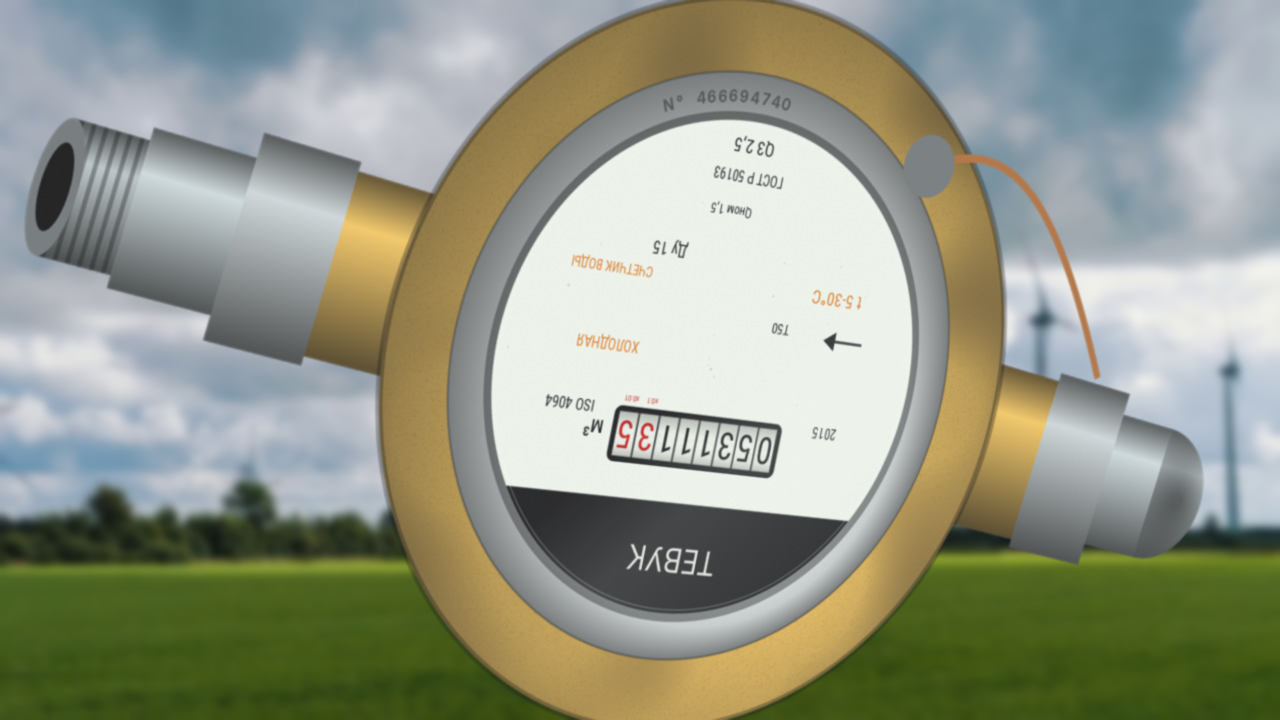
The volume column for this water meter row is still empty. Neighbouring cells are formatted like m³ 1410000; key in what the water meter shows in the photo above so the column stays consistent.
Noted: m³ 53111.35
